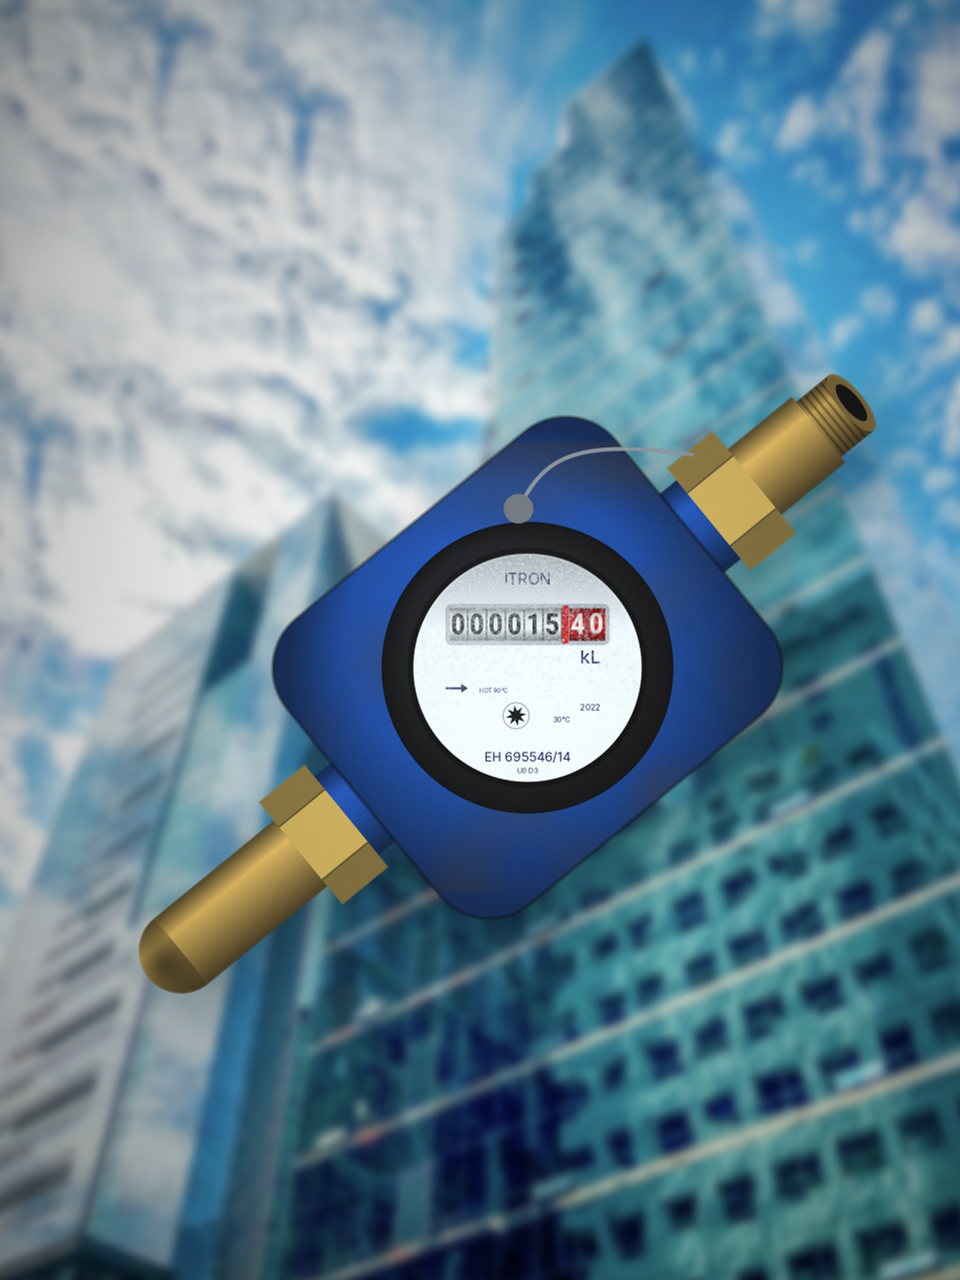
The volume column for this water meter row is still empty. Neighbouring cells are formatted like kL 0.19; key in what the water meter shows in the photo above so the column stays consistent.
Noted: kL 15.40
